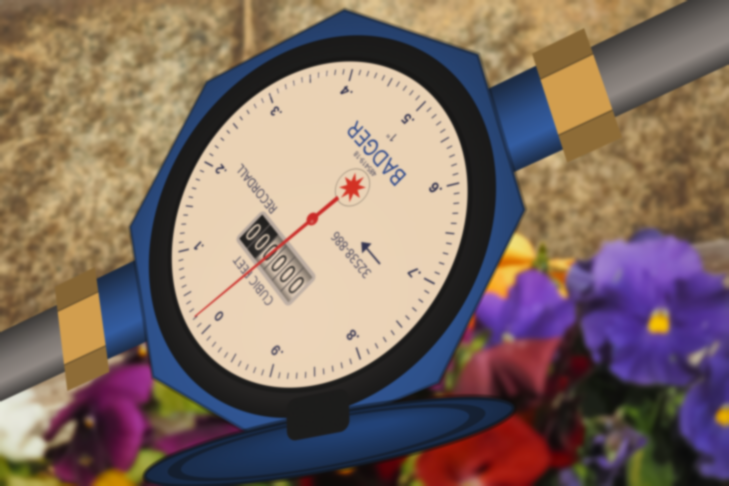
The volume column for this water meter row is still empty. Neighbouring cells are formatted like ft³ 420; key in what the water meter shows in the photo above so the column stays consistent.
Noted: ft³ 0.02
